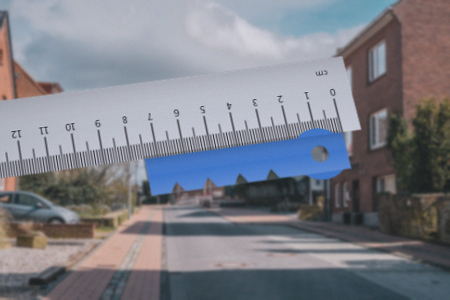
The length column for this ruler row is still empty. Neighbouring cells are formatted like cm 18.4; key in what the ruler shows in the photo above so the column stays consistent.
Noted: cm 7.5
